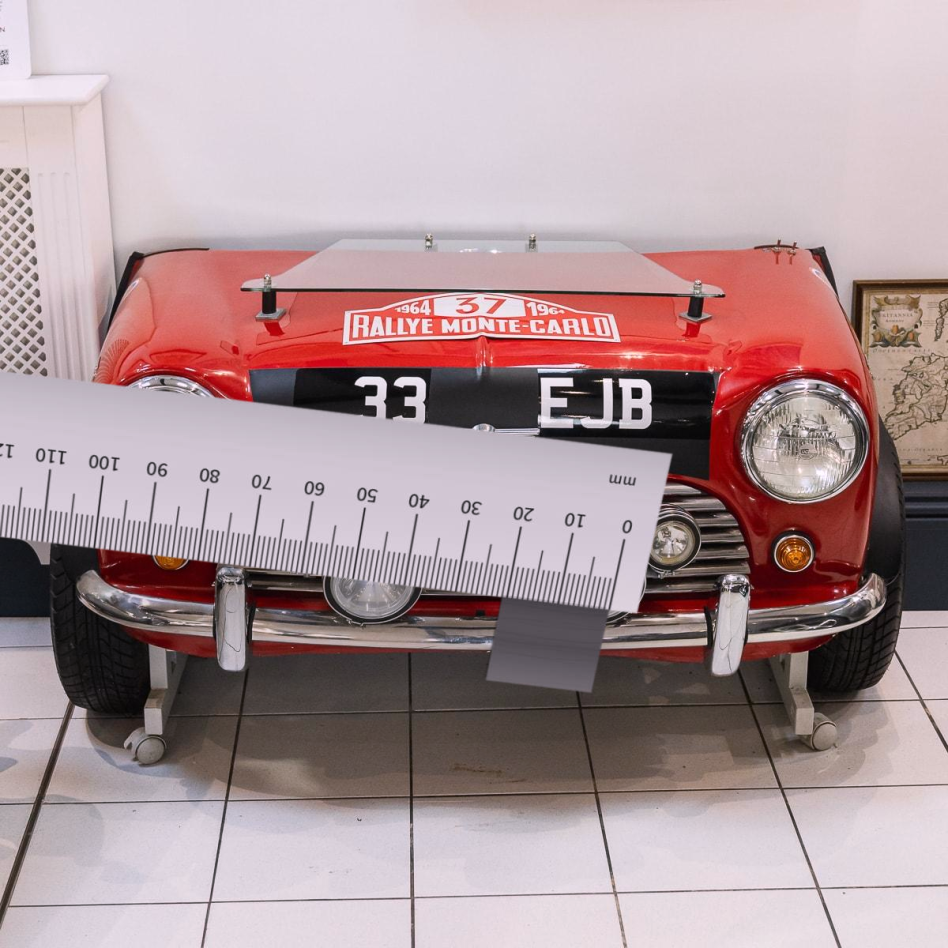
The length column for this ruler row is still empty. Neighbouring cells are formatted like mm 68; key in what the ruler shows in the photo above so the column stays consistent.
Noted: mm 21
